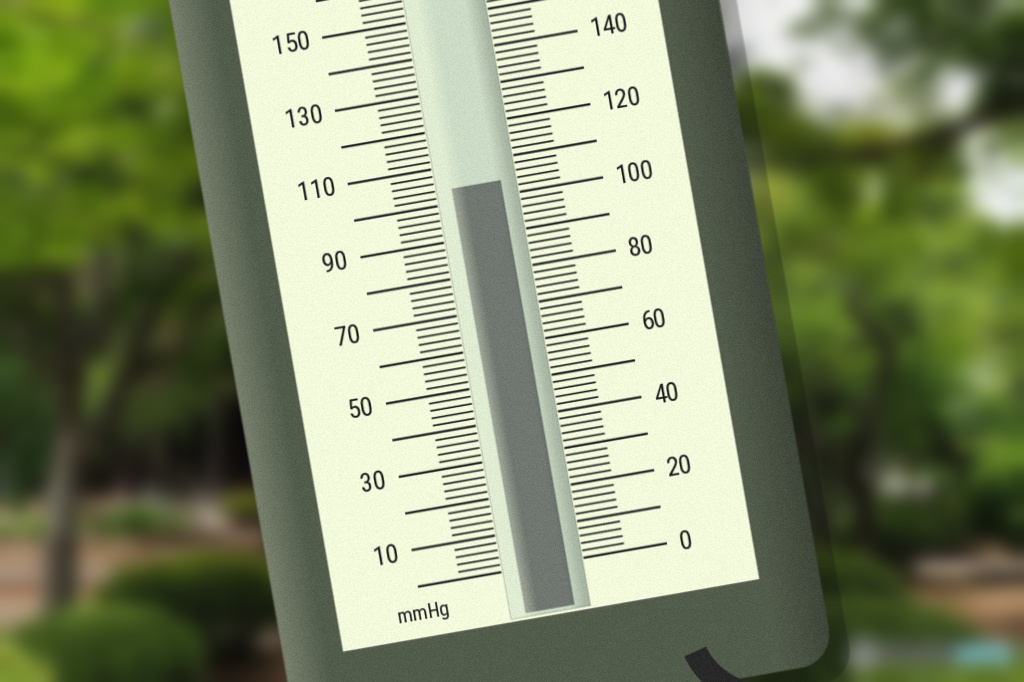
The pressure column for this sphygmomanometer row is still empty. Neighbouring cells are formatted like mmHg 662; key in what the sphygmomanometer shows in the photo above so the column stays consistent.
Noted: mmHg 104
